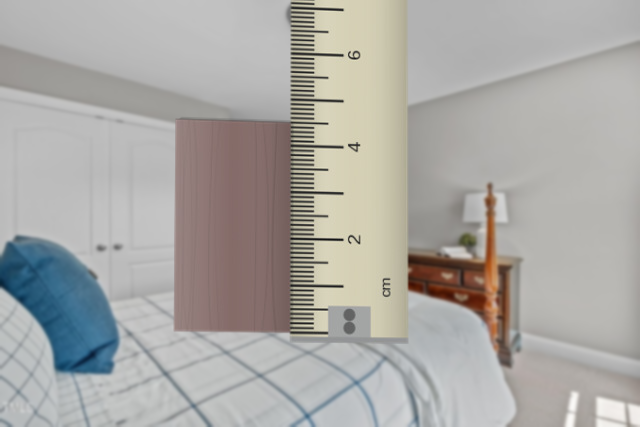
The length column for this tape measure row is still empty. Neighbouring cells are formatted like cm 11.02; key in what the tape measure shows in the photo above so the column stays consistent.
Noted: cm 4.5
